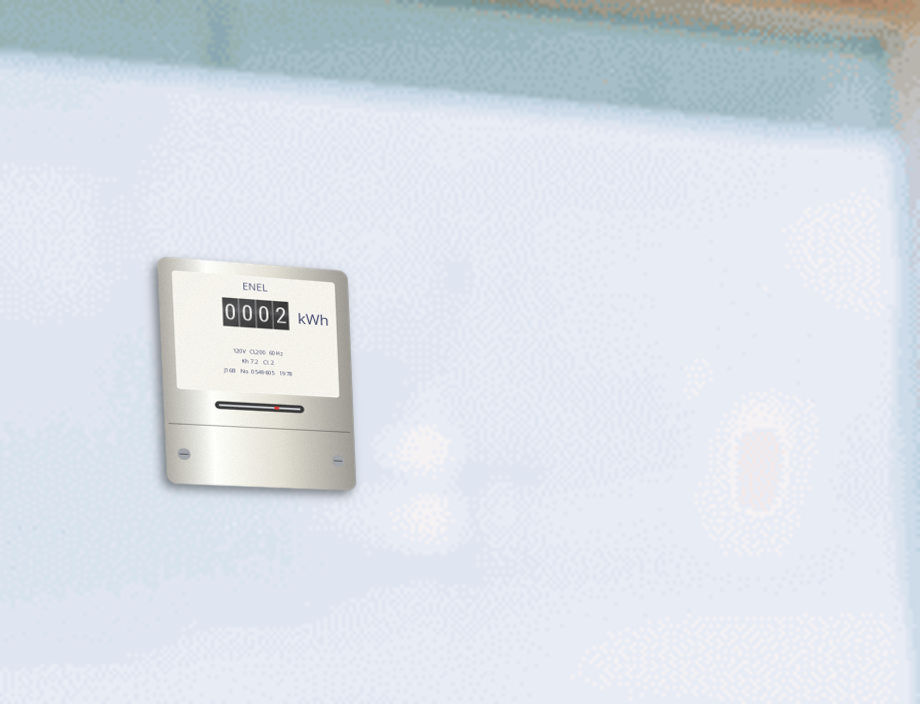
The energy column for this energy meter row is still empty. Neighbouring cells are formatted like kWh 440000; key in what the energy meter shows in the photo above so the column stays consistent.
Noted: kWh 2
